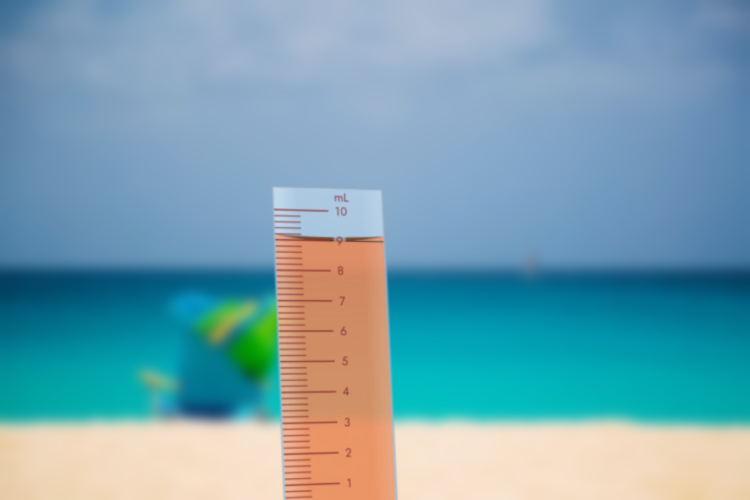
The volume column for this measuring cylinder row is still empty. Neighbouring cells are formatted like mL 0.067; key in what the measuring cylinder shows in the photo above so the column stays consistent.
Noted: mL 9
